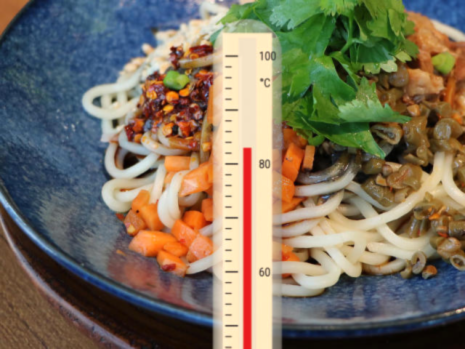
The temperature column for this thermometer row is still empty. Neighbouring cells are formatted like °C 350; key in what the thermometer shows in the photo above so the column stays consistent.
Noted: °C 83
